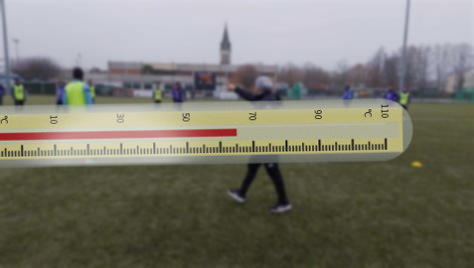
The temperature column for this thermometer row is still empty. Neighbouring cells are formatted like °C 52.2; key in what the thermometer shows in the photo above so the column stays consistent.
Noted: °C 65
